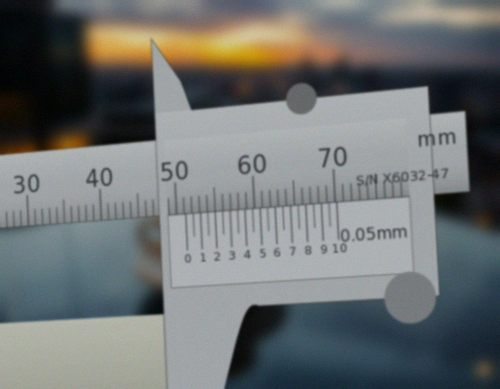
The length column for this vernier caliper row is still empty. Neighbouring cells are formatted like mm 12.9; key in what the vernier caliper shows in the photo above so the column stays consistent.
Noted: mm 51.2
